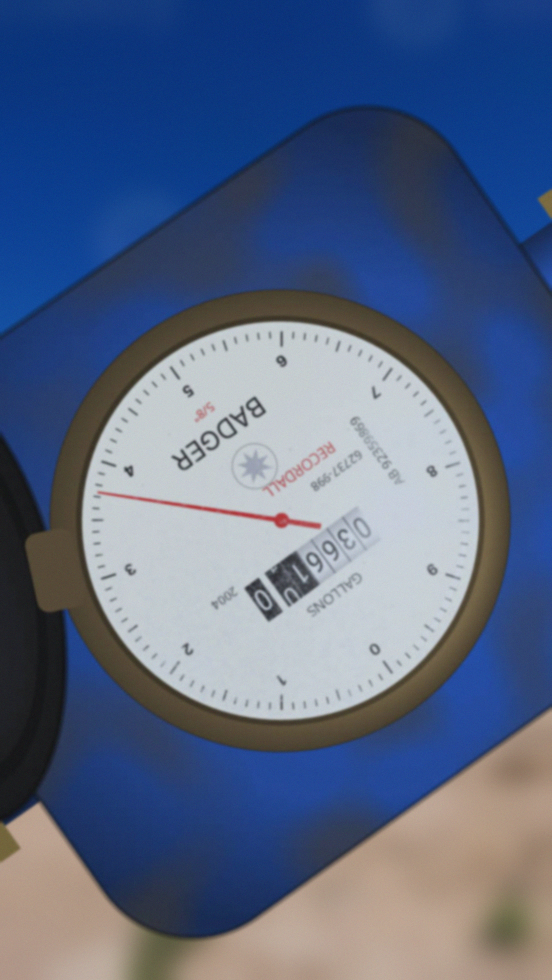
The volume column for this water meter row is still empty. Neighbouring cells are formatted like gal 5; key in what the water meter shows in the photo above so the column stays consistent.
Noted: gal 366103.7
